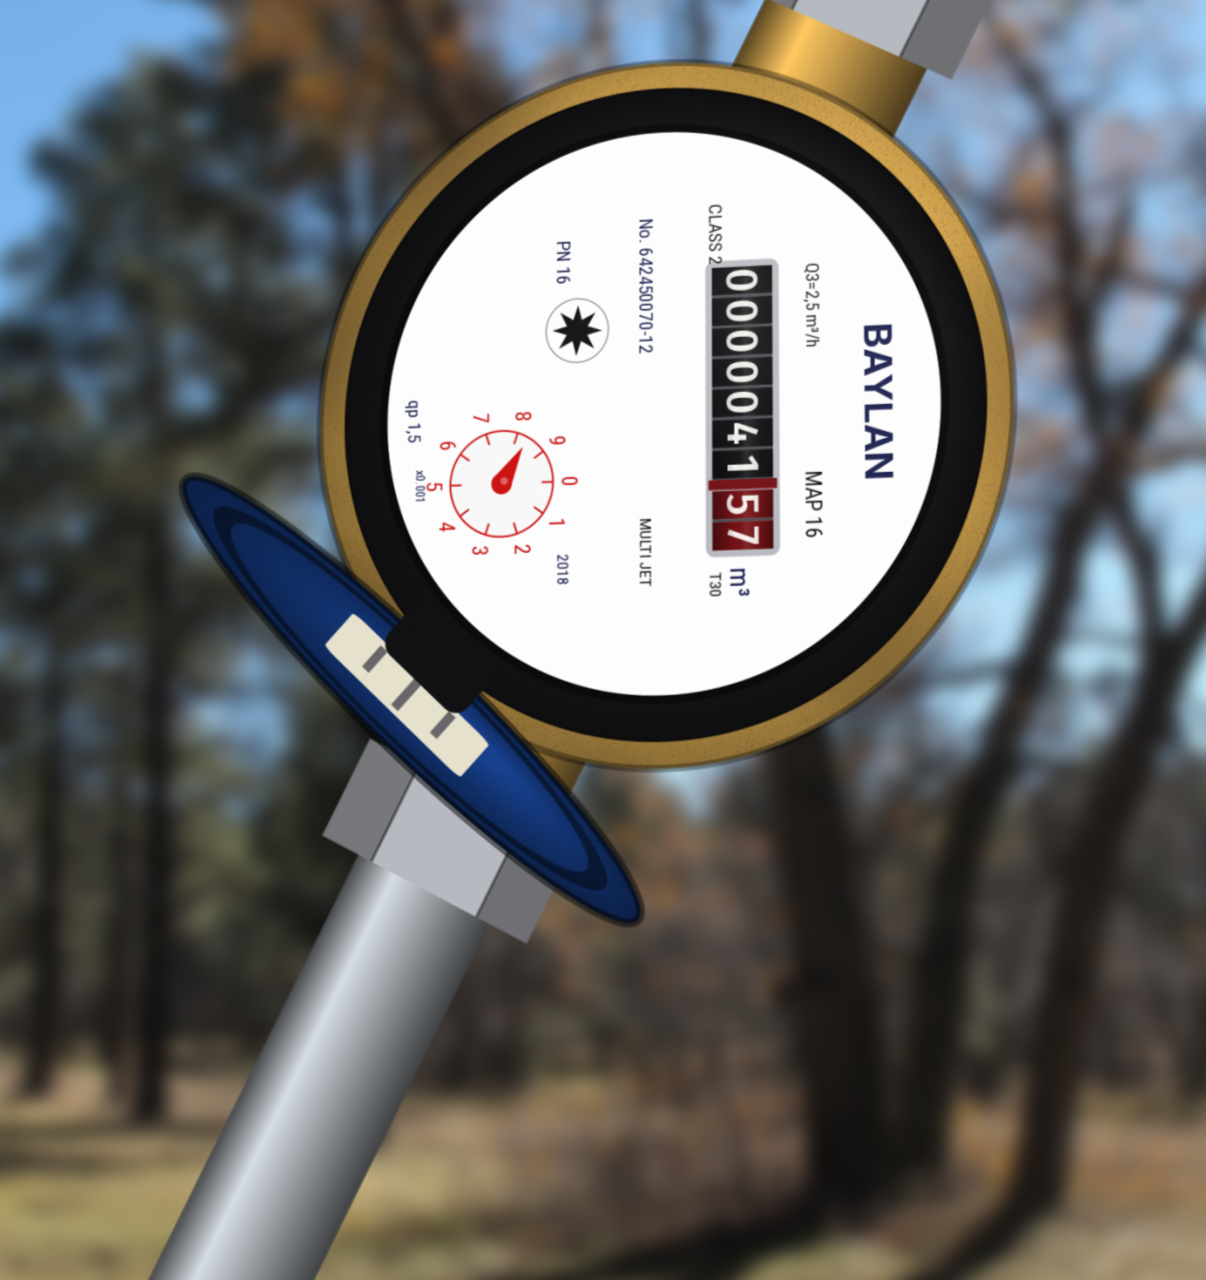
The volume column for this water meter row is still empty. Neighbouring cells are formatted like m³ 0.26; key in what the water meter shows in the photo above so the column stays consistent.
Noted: m³ 41.578
